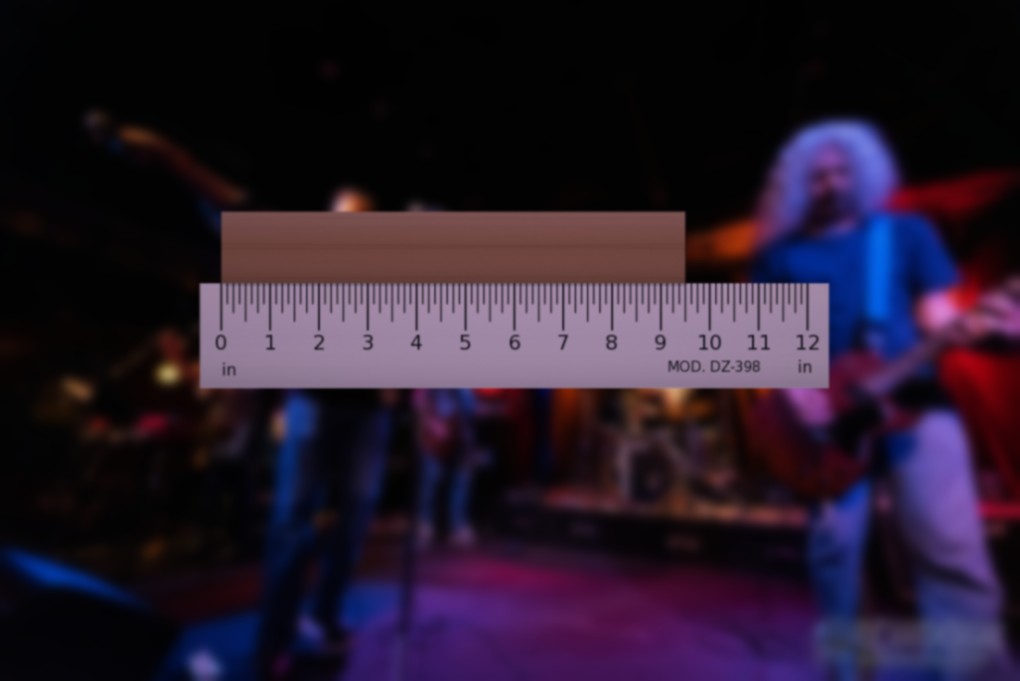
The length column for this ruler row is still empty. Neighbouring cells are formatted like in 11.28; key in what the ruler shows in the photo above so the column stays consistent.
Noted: in 9.5
